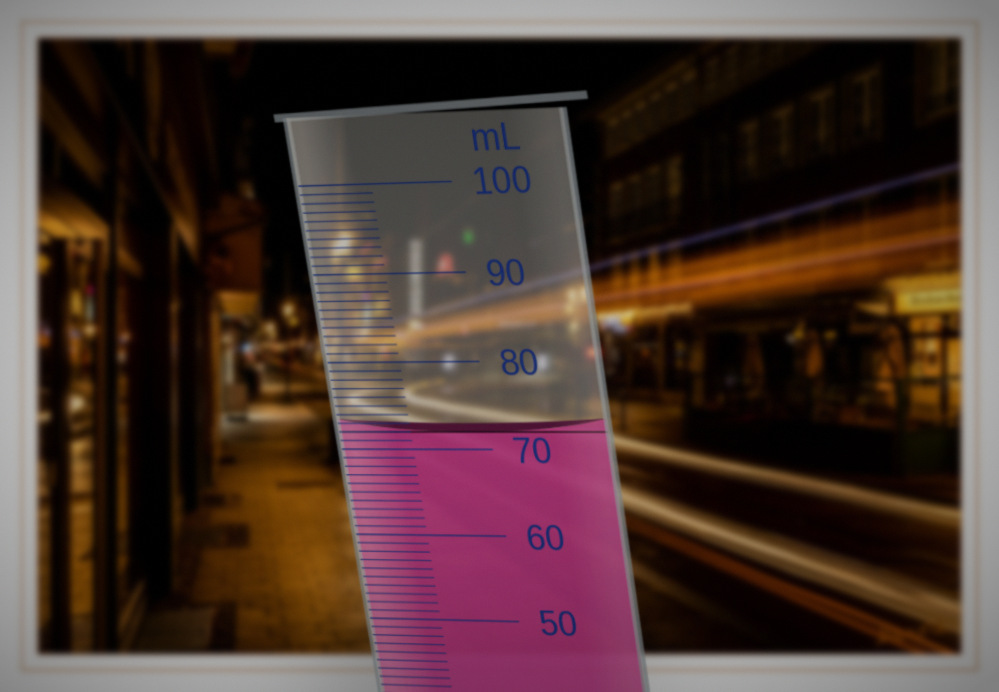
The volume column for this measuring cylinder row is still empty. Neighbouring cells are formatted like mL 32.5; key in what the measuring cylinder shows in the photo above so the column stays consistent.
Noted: mL 72
